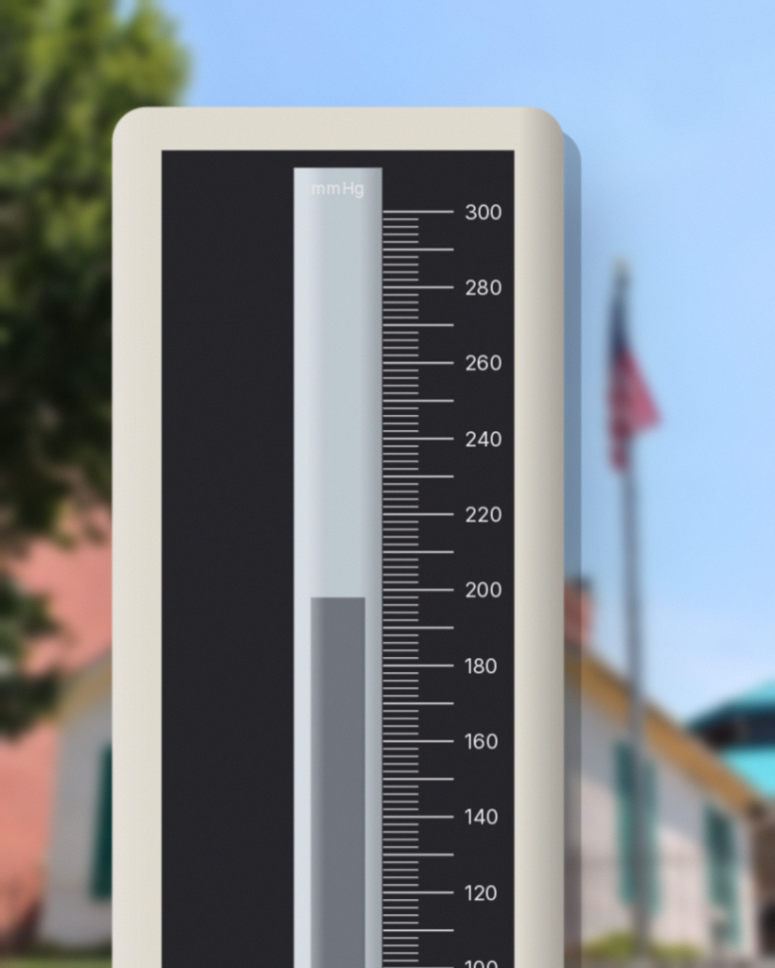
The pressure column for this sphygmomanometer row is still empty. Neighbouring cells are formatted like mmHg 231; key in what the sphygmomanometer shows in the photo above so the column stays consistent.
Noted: mmHg 198
